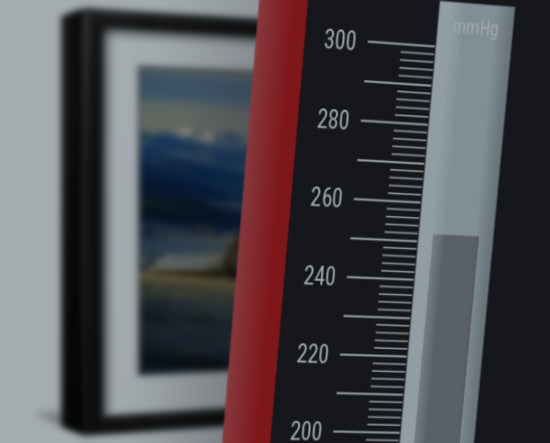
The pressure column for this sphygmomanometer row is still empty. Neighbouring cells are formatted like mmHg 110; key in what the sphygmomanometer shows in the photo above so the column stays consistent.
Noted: mmHg 252
